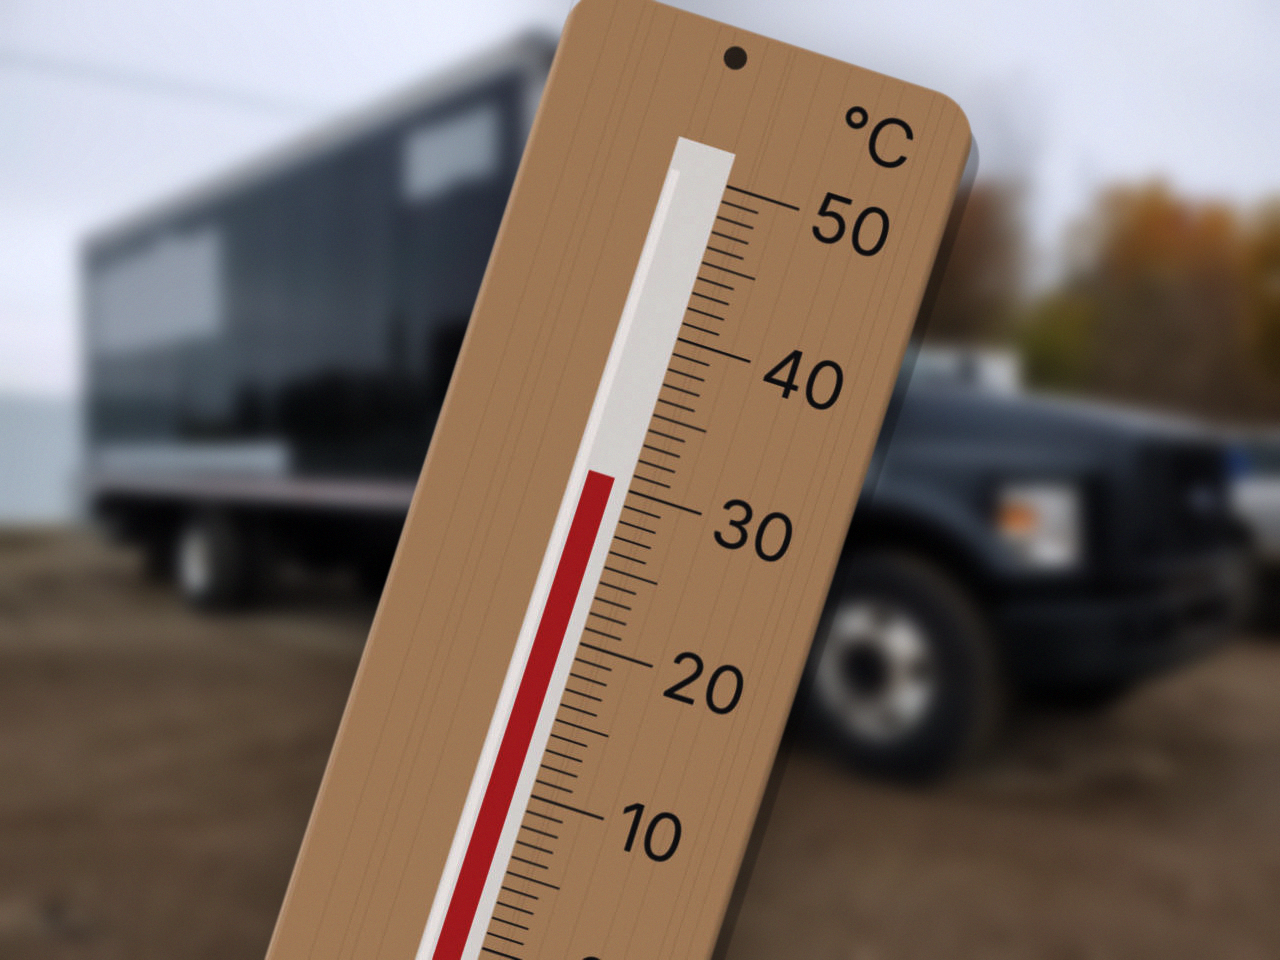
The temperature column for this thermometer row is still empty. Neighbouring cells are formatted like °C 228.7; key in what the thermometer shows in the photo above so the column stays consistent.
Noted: °C 30.5
